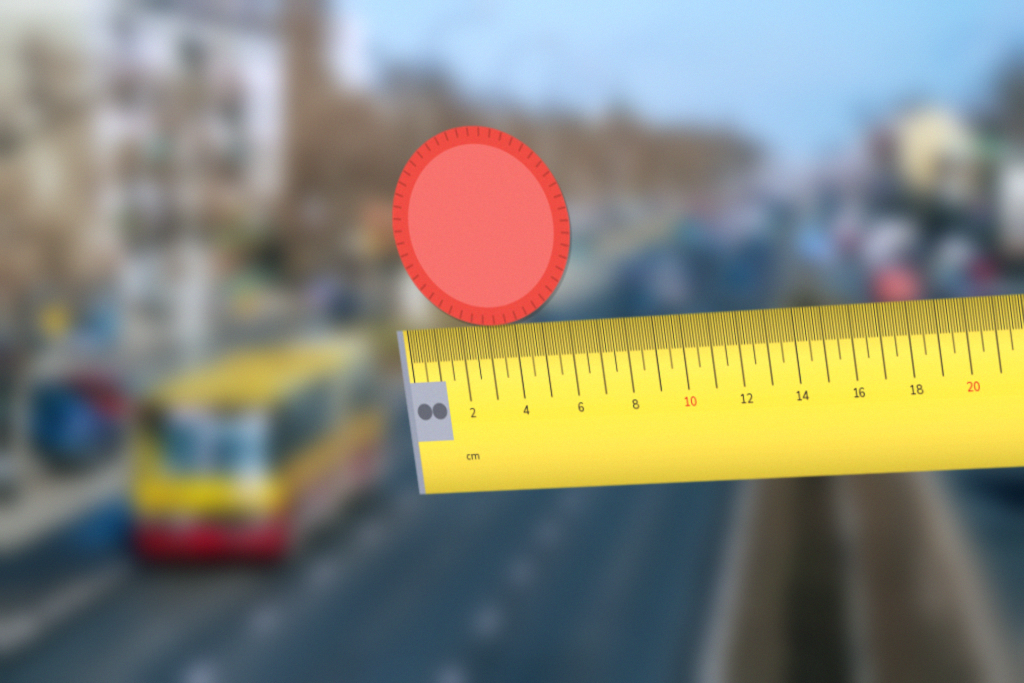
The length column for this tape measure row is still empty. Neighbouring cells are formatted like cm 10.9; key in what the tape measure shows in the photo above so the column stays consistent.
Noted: cm 6.5
